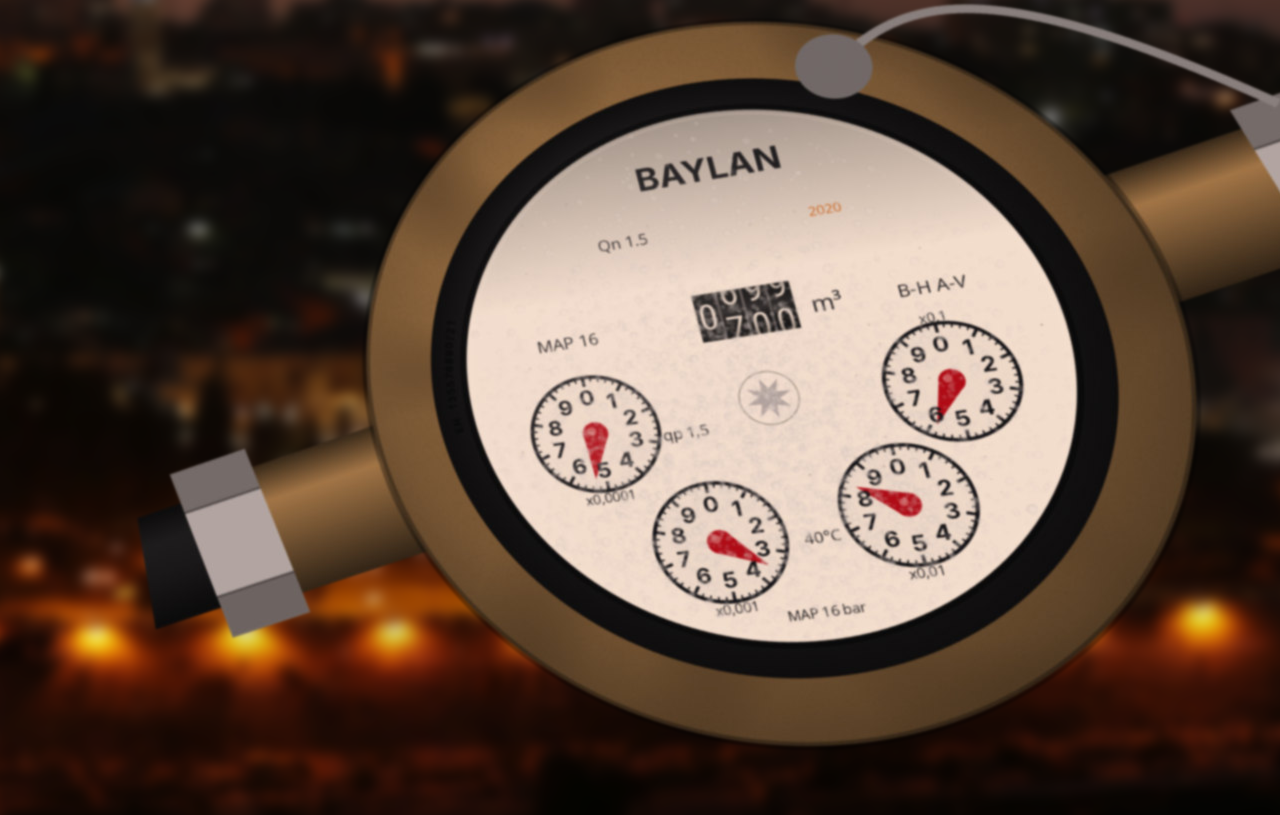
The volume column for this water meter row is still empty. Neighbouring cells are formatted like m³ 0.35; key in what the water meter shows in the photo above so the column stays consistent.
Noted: m³ 699.5835
